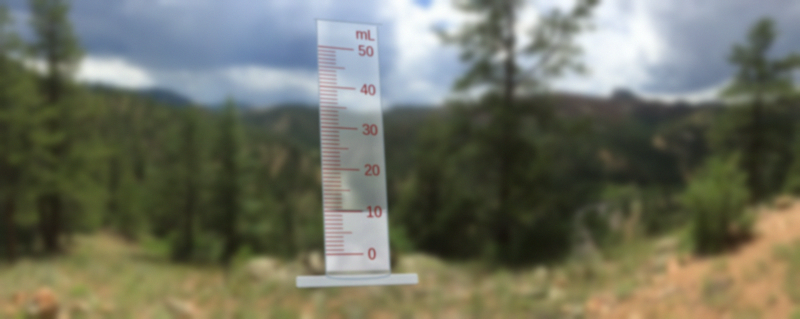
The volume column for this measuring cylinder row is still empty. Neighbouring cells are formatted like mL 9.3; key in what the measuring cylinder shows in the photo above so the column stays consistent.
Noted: mL 10
